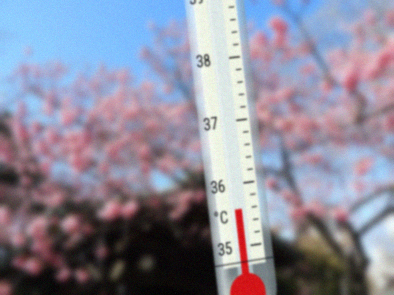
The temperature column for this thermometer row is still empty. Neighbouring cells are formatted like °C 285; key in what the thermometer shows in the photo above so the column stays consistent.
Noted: °C 35.6
